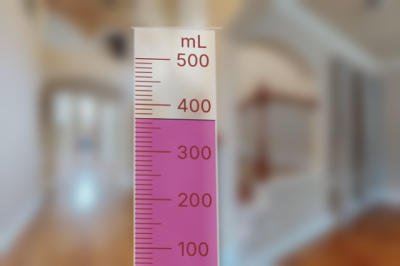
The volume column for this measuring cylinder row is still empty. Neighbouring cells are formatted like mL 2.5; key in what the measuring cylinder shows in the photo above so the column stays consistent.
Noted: mL 370
